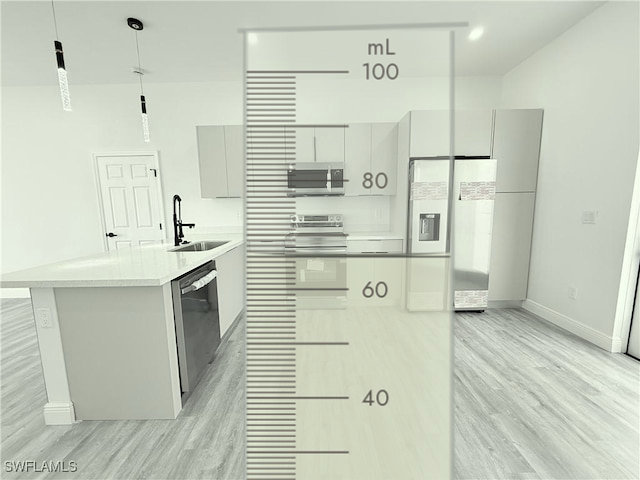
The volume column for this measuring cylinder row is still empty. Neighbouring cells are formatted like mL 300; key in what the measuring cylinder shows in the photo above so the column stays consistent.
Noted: mL 66
